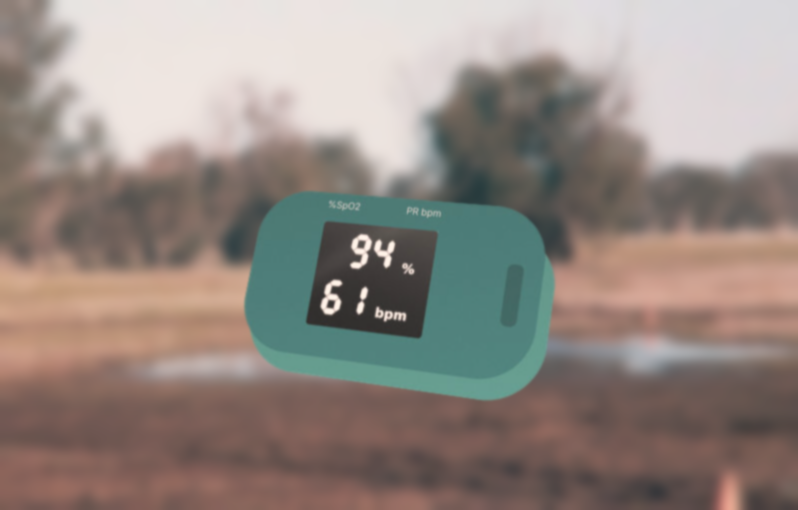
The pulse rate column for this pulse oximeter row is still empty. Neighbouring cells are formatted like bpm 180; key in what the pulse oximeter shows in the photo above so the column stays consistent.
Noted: bpm 61
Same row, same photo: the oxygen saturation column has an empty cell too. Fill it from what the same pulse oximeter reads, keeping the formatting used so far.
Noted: % 94
